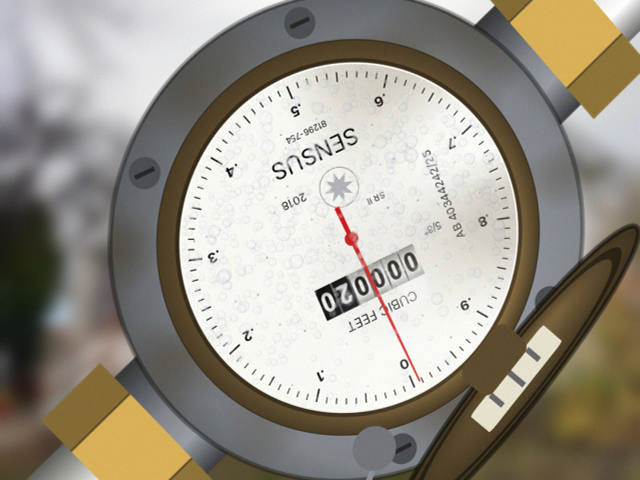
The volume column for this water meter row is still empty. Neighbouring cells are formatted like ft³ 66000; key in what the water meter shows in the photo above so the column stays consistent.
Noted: ft³ 19.99
